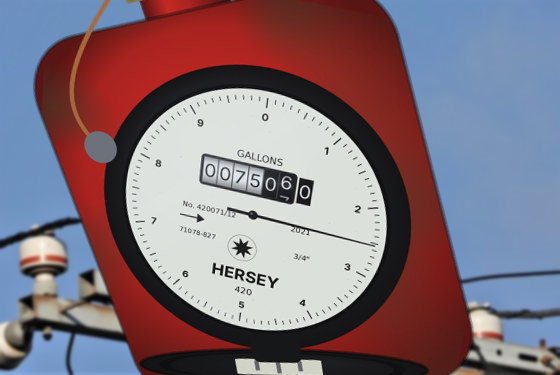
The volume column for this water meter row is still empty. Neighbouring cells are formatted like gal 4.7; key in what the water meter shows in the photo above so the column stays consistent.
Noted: gal 75062.5
